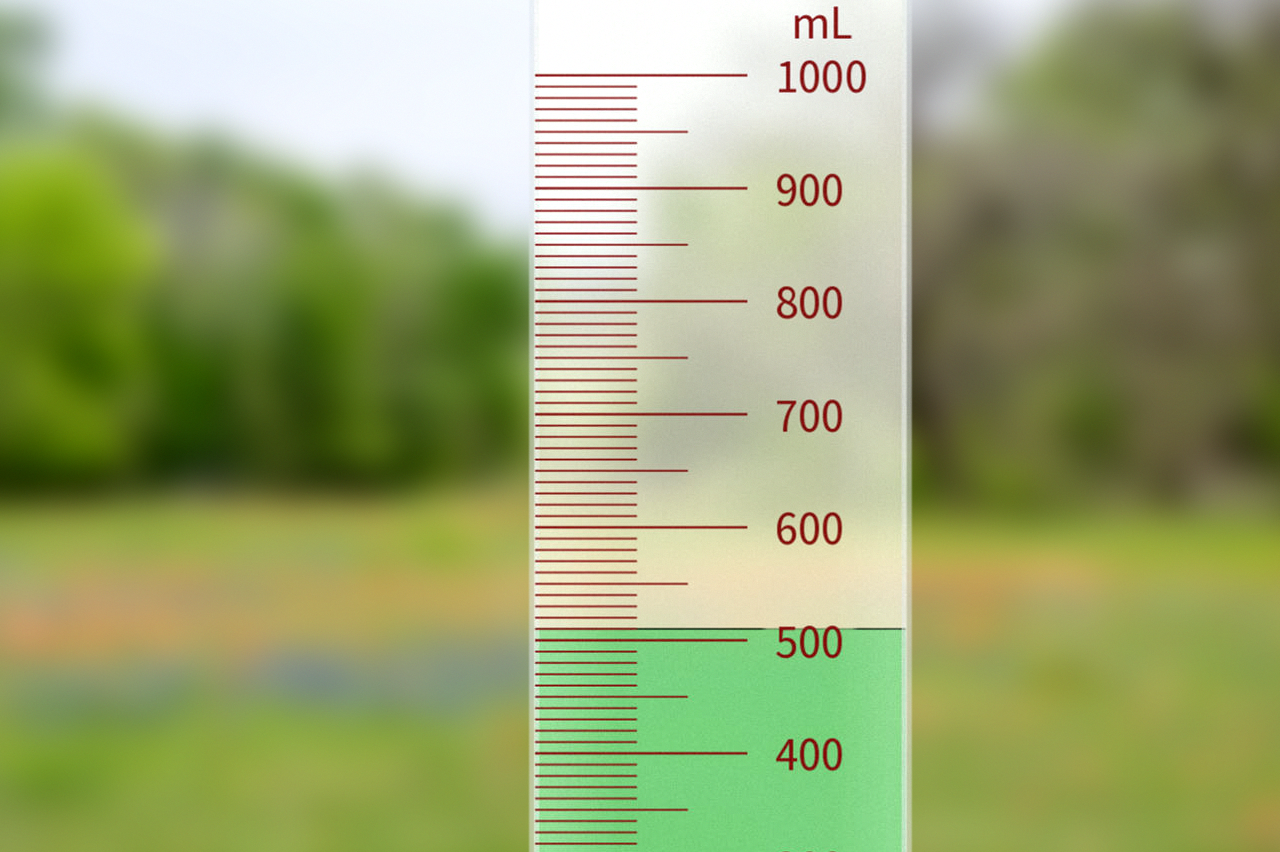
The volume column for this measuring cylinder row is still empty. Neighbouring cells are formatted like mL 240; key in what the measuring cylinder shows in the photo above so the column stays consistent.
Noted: mL 510
